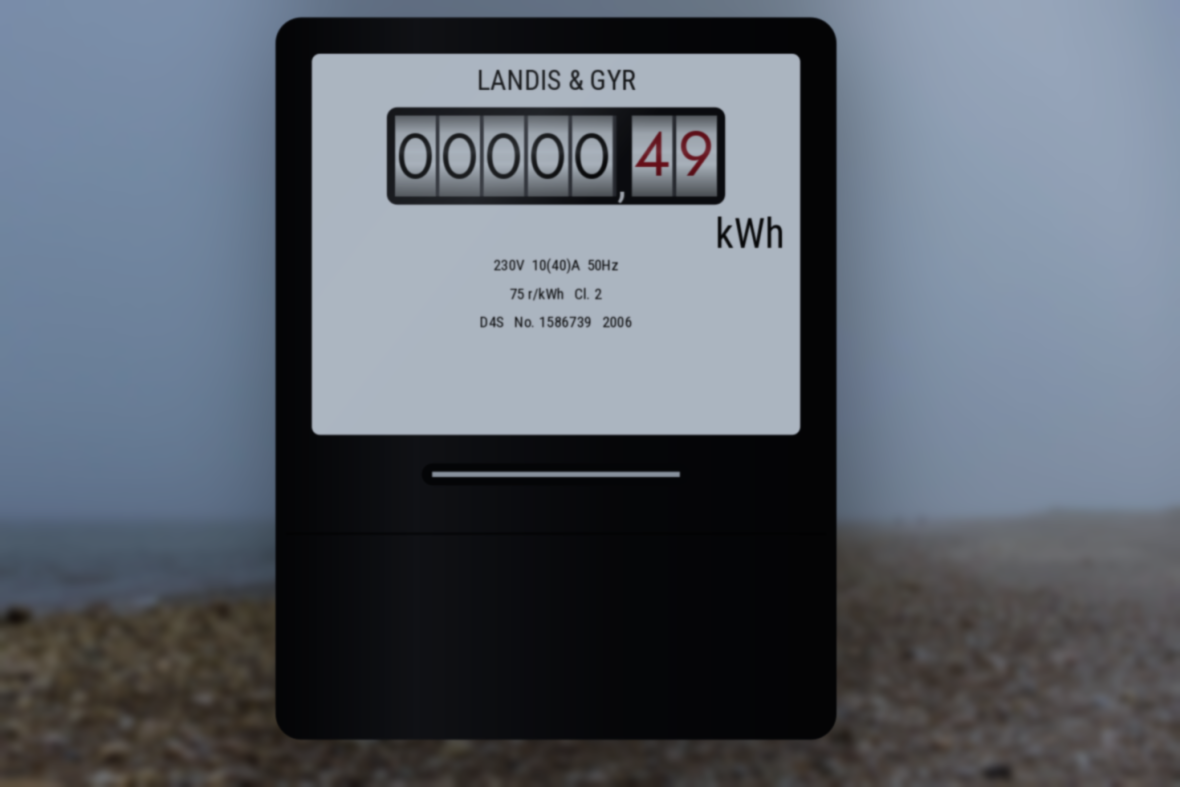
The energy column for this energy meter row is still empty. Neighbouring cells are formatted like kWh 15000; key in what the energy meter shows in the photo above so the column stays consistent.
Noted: kWh 0.49
